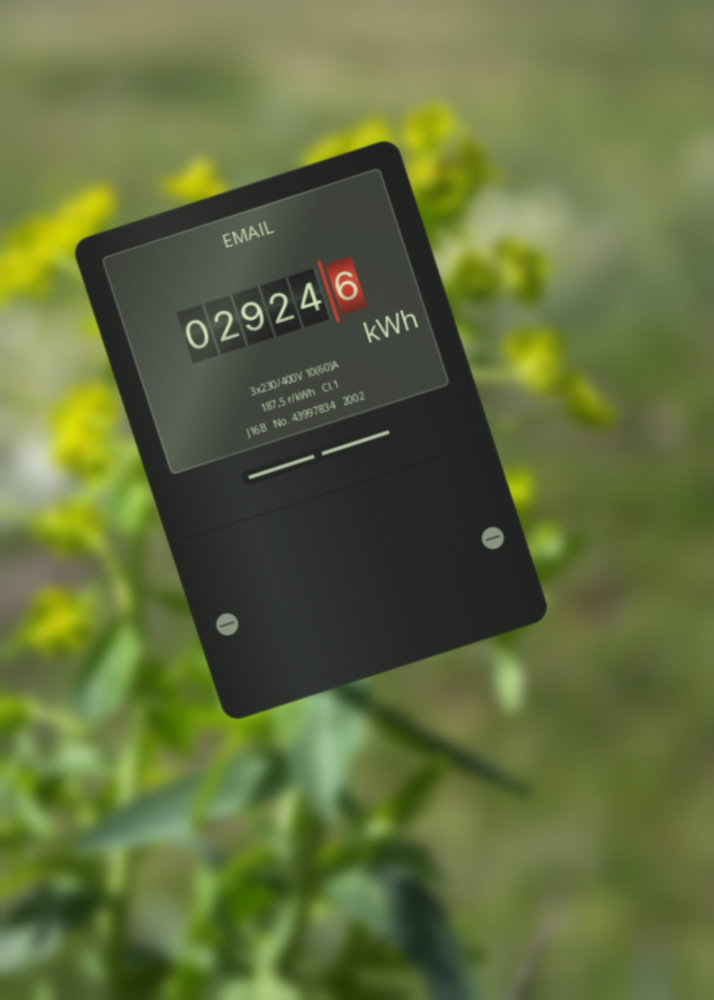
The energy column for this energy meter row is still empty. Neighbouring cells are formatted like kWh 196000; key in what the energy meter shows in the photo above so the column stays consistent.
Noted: kWh 2924.6
